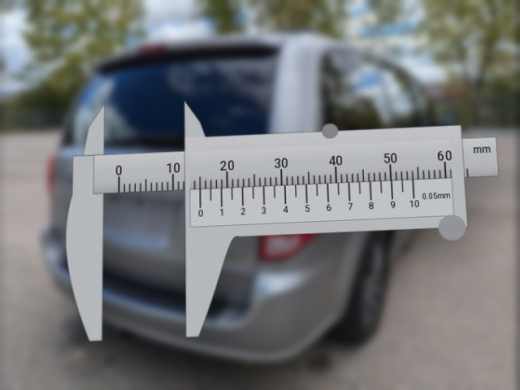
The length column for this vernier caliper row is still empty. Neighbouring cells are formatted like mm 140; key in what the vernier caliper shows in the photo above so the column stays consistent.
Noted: mm 15.0
